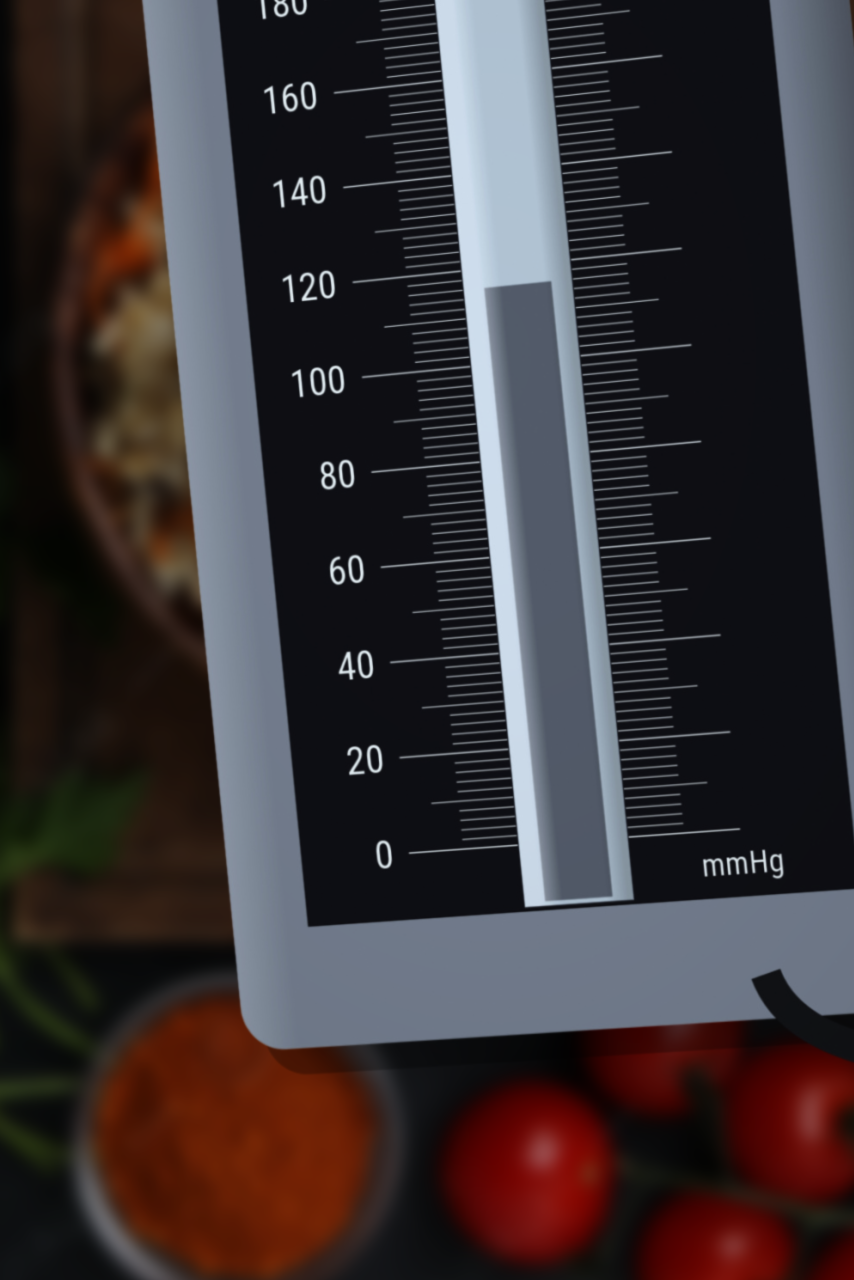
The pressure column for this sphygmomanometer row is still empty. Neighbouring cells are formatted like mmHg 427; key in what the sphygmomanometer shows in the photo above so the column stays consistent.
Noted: mmHg 116
